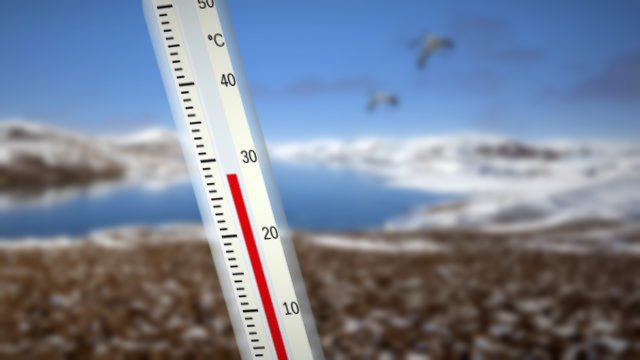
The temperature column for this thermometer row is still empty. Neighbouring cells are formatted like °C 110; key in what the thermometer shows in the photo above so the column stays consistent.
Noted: °C 28
